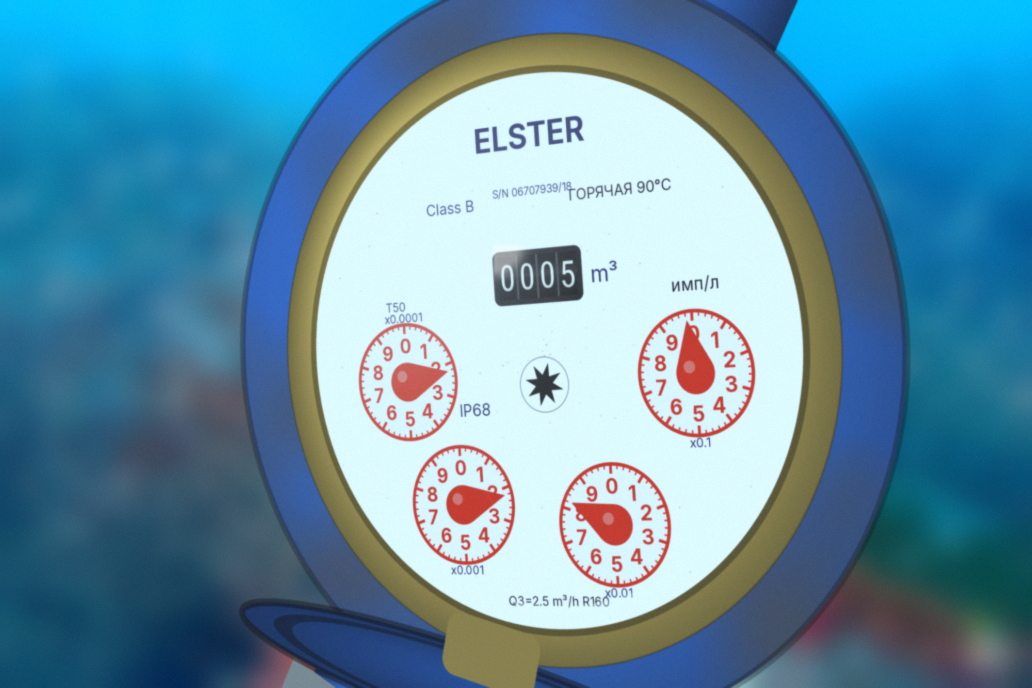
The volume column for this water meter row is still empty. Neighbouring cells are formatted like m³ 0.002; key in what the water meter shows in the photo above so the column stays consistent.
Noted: m³ 4.9822
